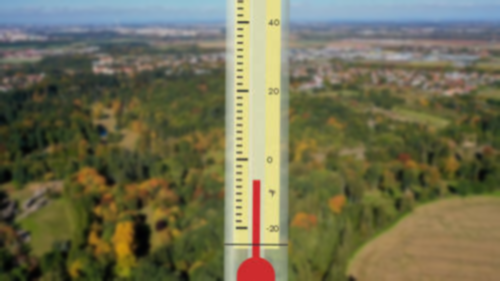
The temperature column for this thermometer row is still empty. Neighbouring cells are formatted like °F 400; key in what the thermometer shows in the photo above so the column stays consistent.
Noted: °F -6
